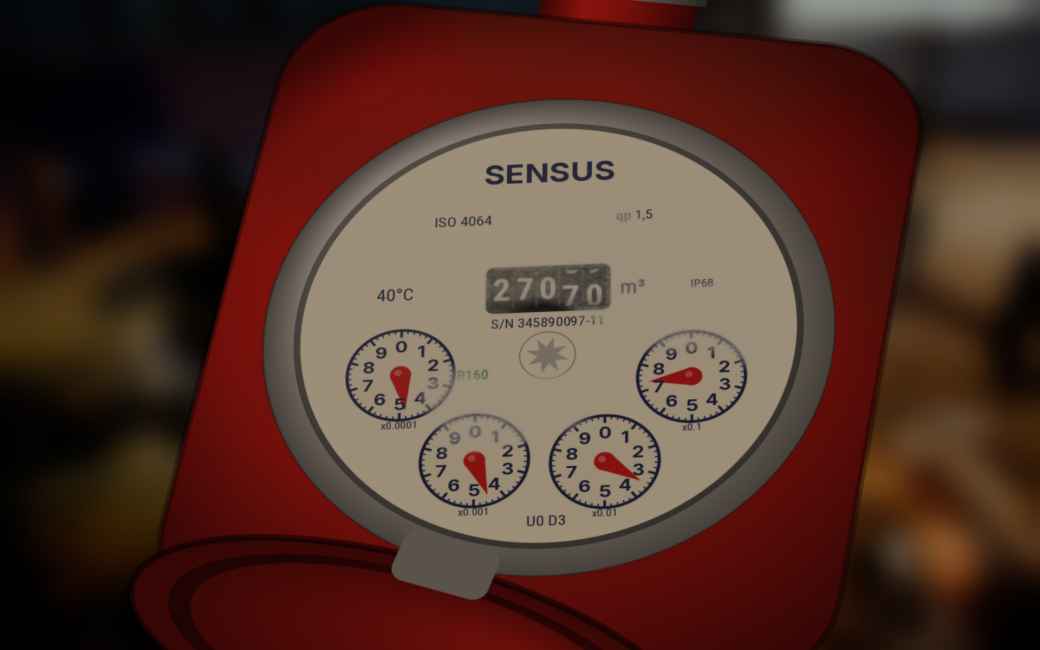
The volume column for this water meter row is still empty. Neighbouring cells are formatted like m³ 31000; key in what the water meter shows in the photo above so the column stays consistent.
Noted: m³ 27069.7344
